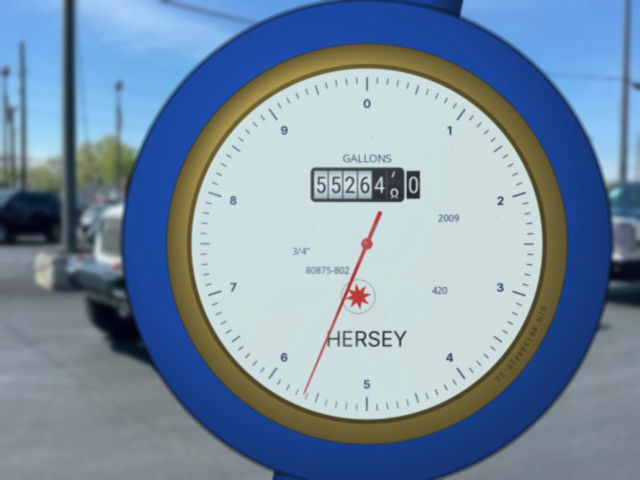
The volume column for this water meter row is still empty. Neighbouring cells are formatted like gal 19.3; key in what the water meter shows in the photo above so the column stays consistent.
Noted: gal 5526475.6
